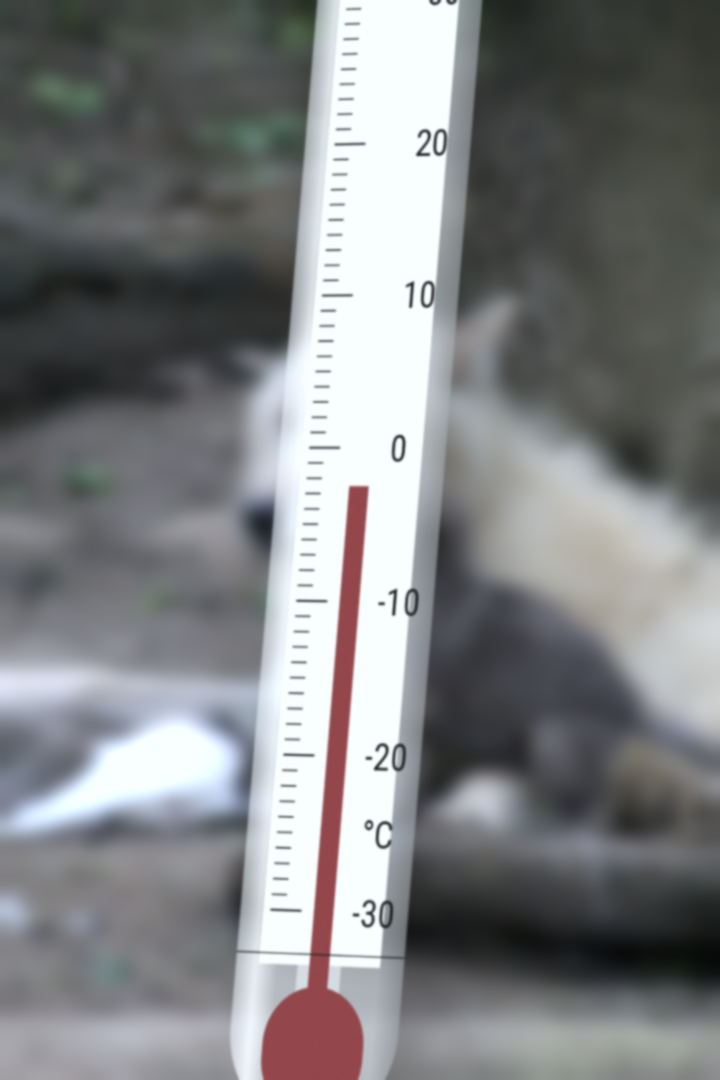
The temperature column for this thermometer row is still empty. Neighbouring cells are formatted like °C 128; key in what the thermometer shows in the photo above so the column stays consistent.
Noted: °C -2.5
